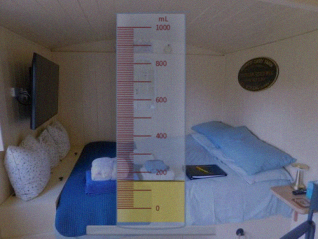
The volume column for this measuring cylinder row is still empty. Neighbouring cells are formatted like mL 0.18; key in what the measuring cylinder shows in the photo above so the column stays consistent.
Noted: mL 150
